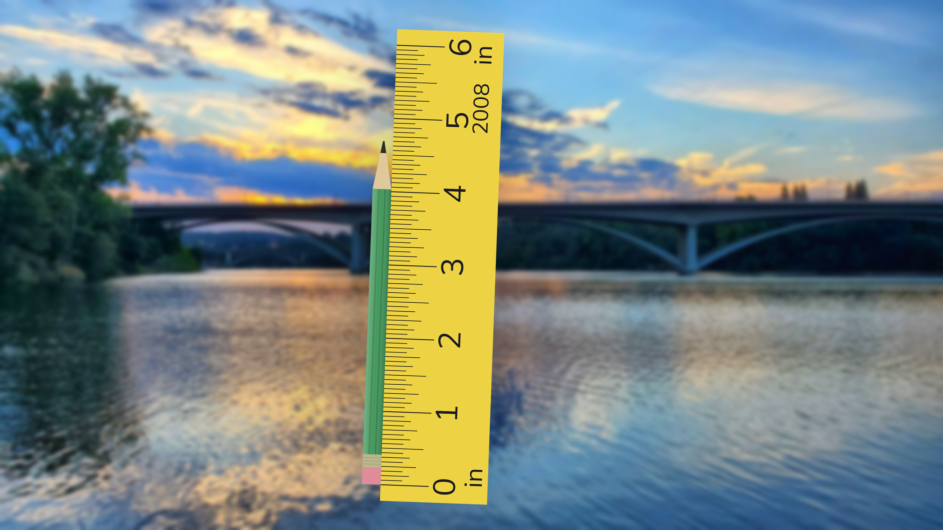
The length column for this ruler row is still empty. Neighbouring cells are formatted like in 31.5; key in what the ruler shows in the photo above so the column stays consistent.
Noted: in 4.6875
